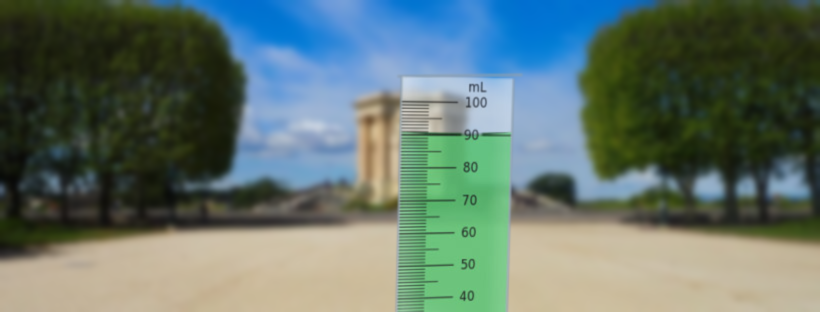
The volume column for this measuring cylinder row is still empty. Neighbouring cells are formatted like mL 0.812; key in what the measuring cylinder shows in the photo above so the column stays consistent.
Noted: mL 90
